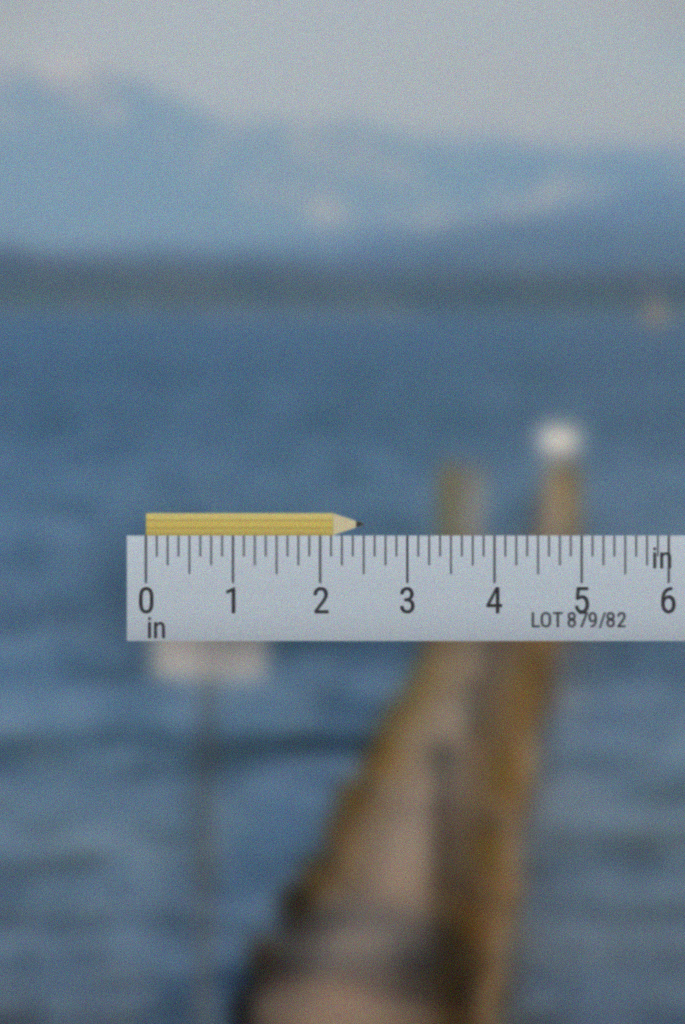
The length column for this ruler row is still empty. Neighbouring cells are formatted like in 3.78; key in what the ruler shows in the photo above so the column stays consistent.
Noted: in 2.5
